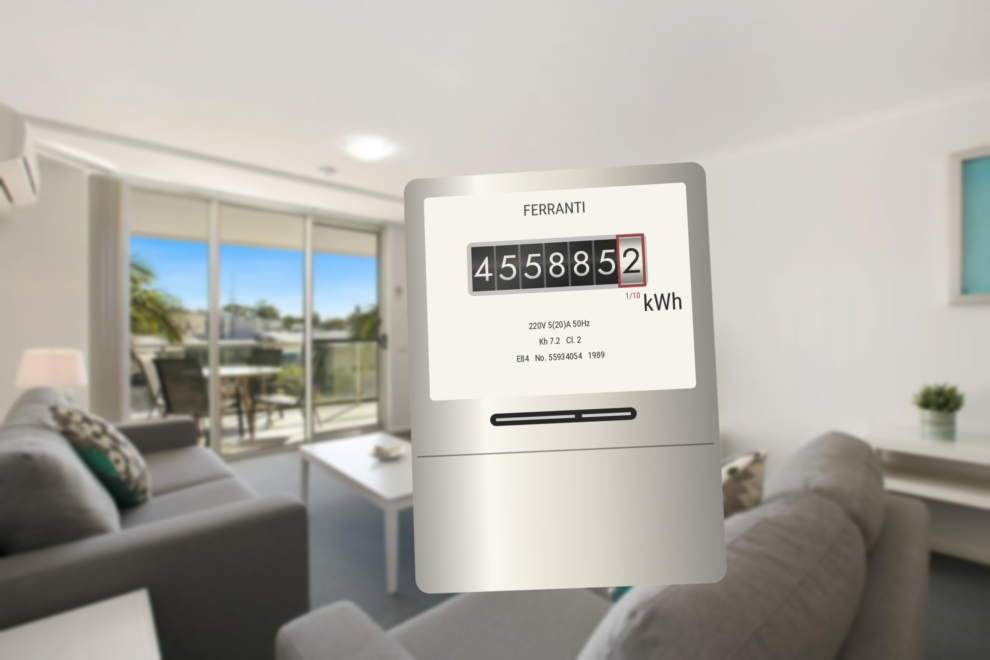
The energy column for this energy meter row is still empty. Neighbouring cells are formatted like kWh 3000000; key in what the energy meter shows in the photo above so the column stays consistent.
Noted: kWh 455885.2
